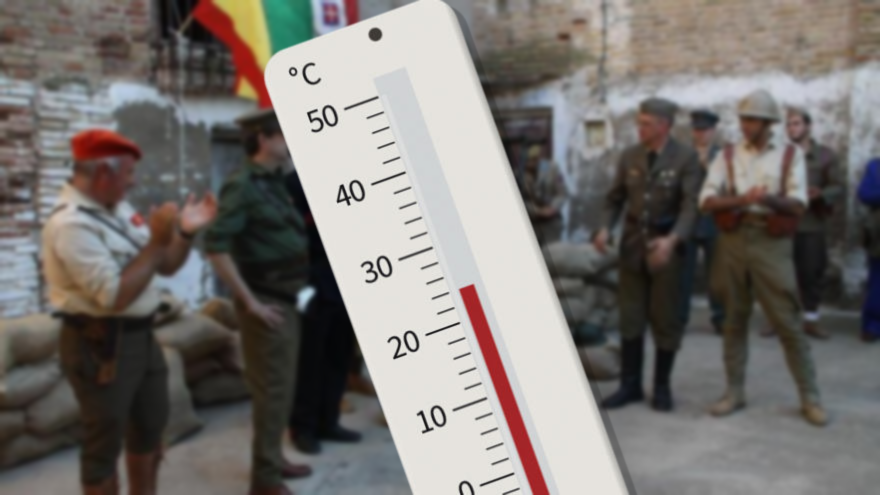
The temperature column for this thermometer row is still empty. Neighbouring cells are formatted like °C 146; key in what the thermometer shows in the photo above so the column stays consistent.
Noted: °C 24
